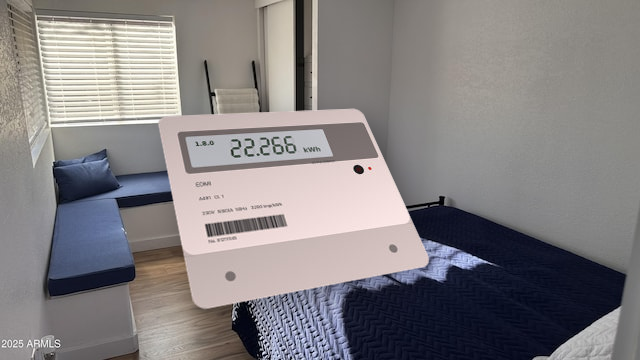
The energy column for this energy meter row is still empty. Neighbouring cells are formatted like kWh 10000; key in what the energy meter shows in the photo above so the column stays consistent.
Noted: kWh 22.266
